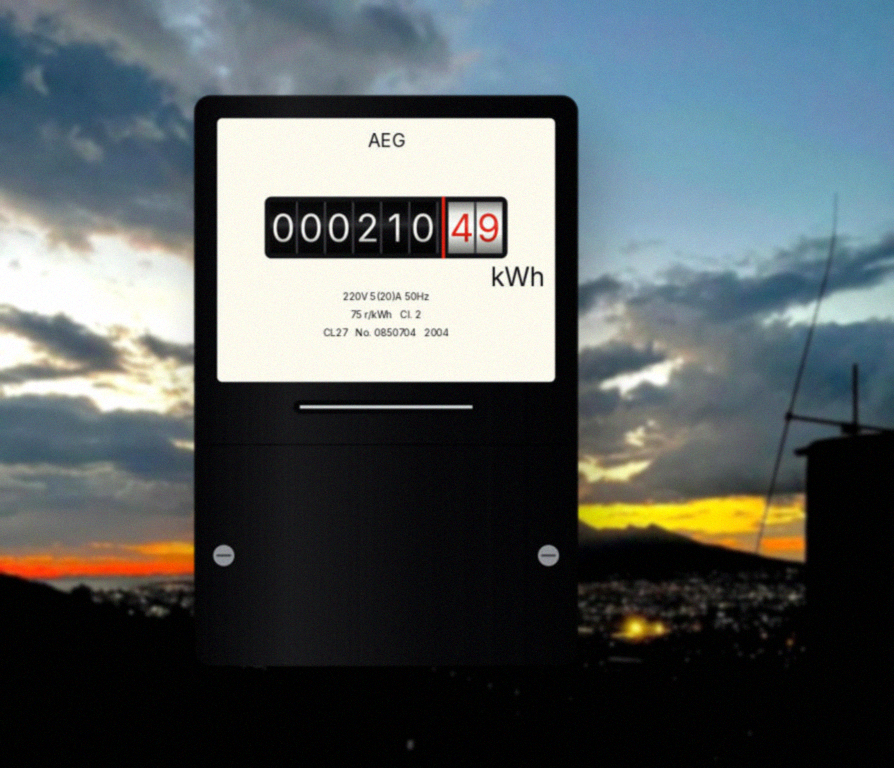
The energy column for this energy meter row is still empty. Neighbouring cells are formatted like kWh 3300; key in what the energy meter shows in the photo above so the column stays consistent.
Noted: kWh 210.49
